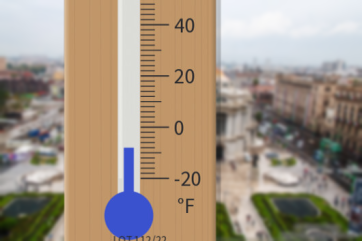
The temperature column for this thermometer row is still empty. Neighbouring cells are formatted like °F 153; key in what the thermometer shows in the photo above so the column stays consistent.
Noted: °F -8
